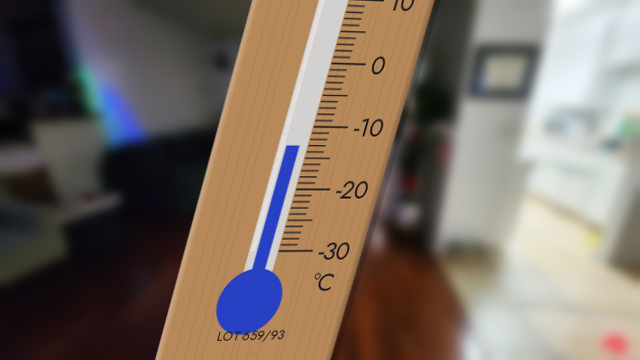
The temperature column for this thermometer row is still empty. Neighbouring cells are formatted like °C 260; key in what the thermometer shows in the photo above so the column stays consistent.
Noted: °C -13
